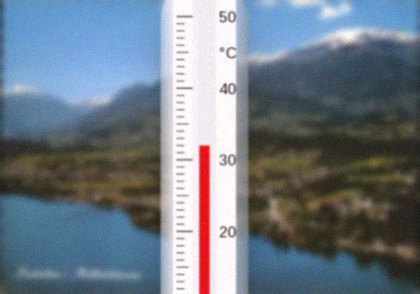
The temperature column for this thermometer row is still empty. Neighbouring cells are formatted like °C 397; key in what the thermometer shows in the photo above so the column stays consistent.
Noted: °C 32
